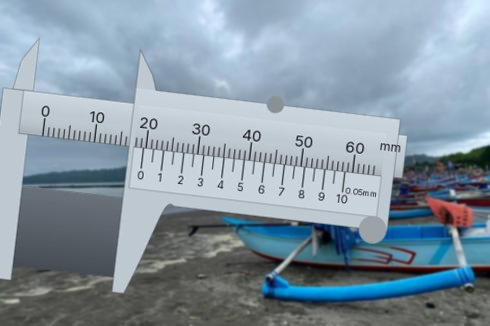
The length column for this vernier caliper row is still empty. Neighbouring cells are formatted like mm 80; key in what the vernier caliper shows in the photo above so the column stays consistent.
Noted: mm 19.5
